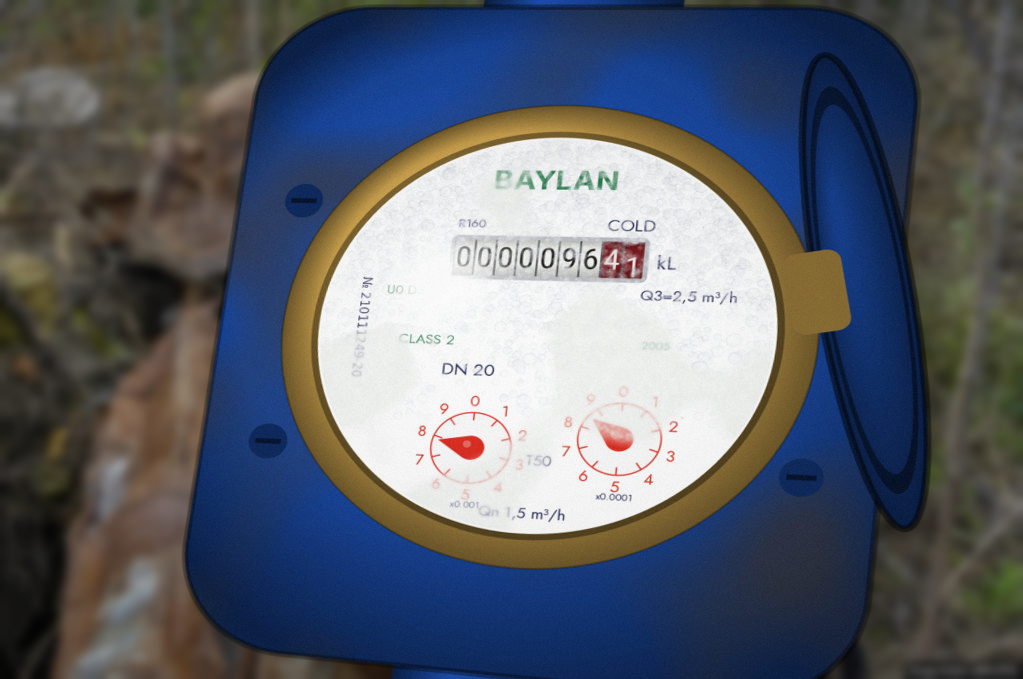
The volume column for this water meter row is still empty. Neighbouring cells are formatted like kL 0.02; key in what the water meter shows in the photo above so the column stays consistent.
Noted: kL 96.4078
